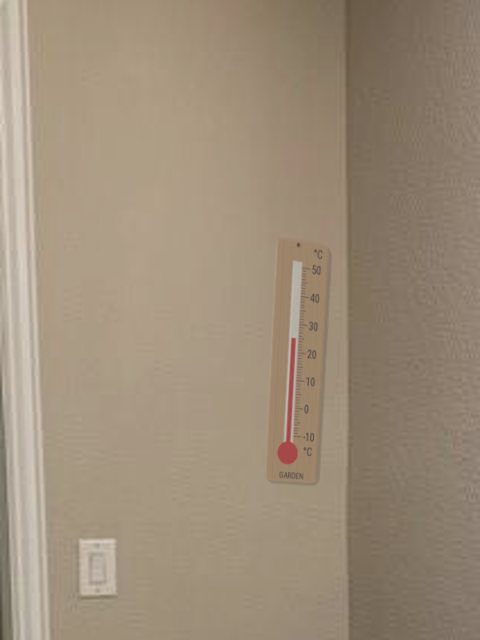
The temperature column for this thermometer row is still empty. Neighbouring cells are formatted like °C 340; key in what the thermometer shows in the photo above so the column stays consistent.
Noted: °C 25
